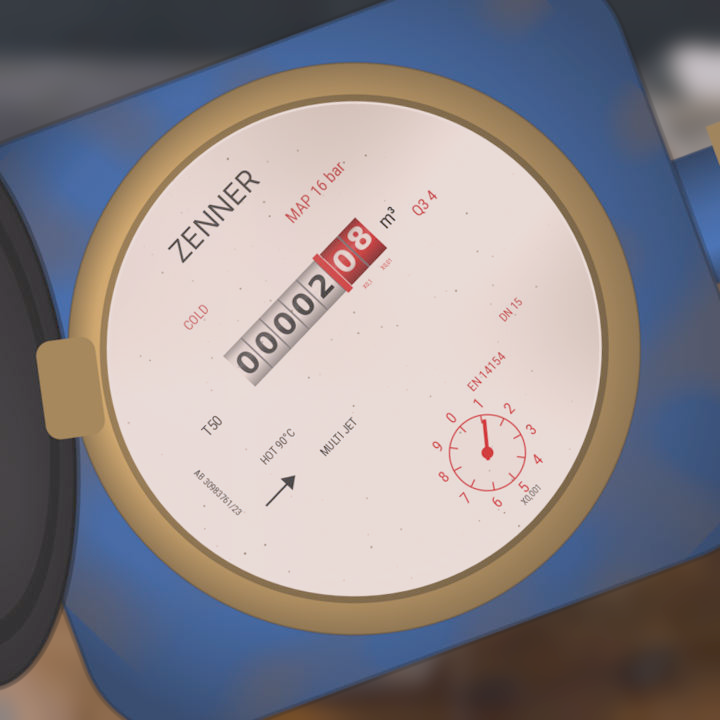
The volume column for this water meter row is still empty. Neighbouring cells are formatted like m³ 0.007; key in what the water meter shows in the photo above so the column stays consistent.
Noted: m³ 2.081
